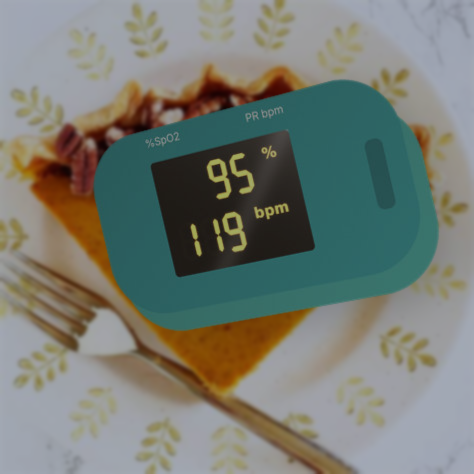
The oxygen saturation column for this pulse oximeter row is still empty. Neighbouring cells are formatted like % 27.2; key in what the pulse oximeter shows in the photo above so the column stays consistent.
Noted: % 95
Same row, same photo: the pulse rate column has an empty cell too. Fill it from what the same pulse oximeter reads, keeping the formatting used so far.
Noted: bpm 119
